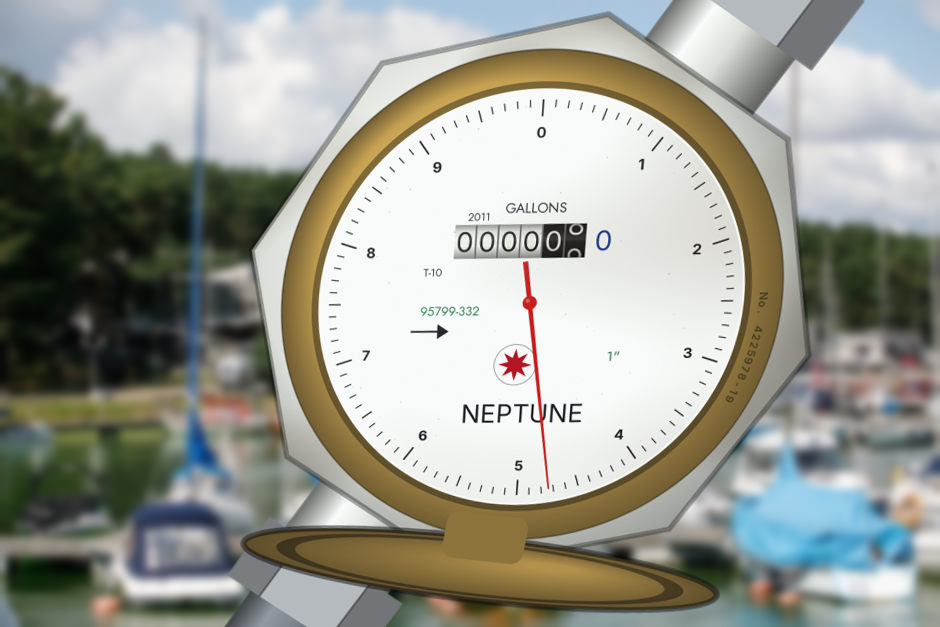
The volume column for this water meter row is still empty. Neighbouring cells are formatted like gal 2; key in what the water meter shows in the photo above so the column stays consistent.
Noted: gal 84.7
